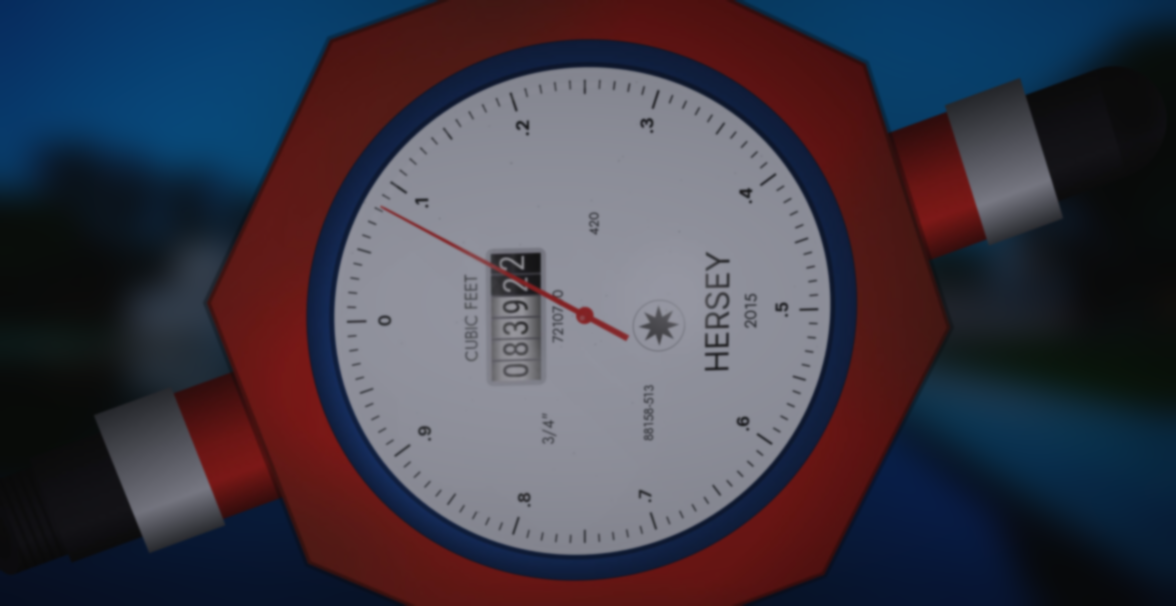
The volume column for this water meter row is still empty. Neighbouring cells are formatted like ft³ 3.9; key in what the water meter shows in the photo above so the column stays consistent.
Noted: ft³ 83922.08
